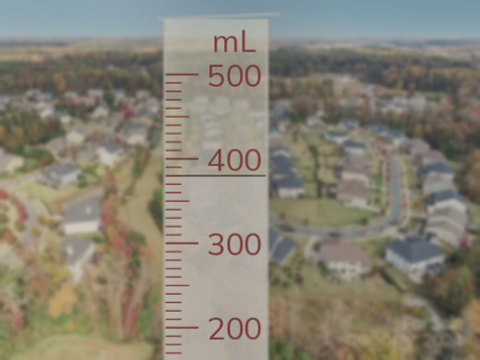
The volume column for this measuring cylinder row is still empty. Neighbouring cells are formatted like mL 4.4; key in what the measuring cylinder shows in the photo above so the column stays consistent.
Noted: mL 380
